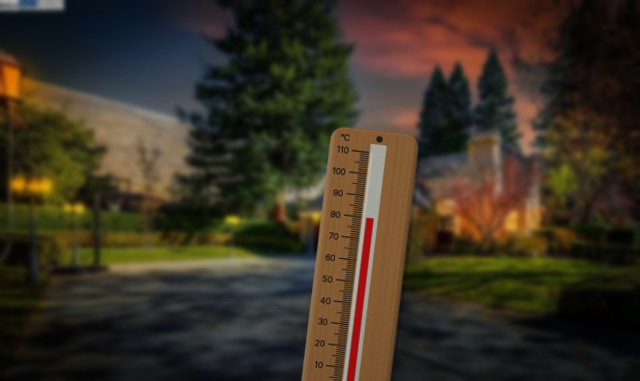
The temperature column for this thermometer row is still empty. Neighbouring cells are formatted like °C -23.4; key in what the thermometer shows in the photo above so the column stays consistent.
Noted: °C 80
